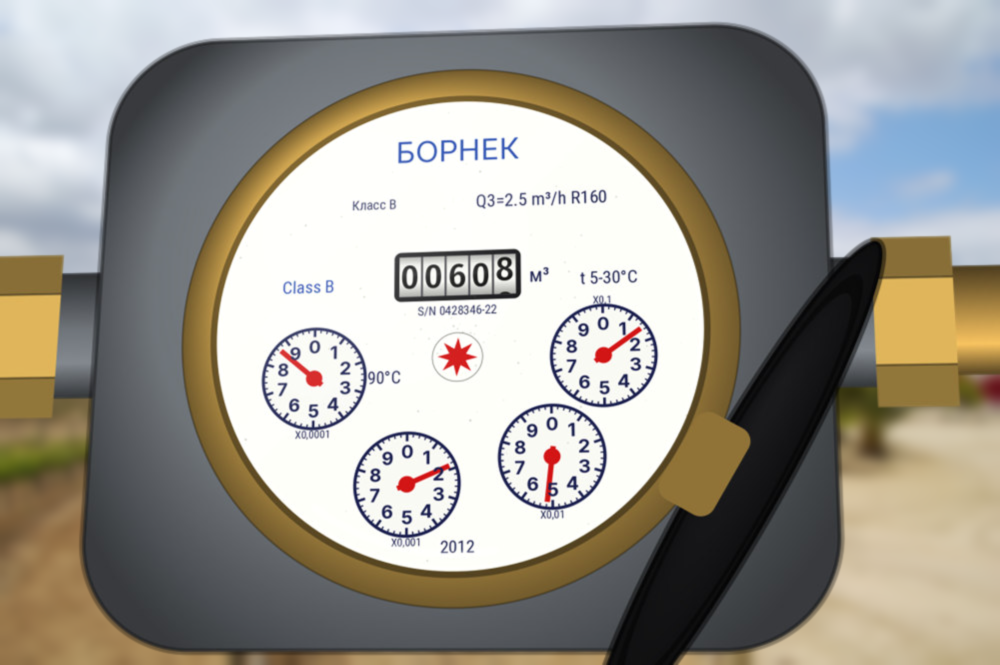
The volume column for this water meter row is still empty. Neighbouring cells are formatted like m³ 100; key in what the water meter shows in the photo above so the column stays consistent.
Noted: m³ 608.1518
